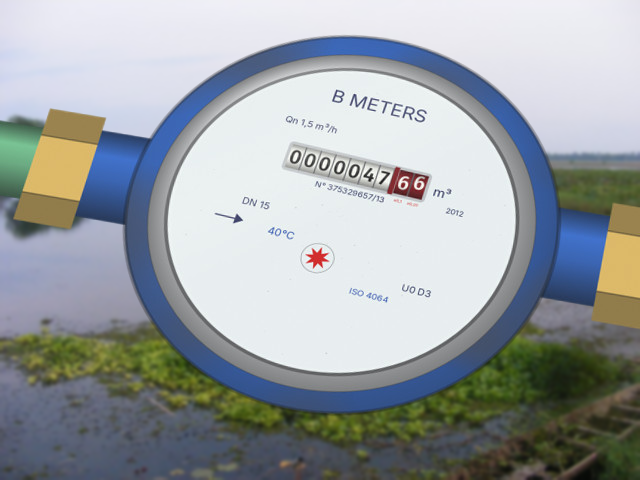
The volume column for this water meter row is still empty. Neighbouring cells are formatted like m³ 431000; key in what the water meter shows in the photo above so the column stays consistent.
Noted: m³ 47.66
